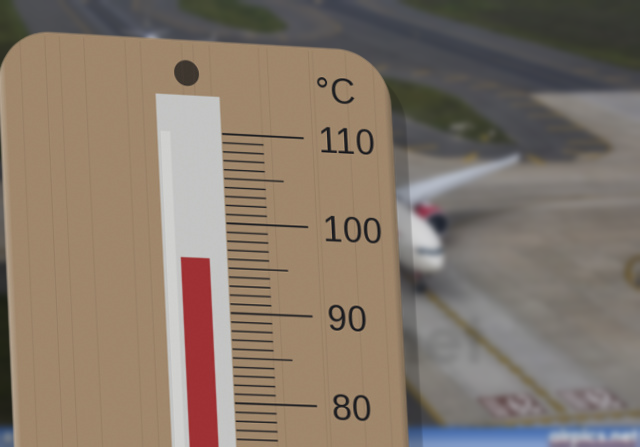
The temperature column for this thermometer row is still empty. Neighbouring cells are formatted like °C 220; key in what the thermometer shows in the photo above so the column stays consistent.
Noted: °C 96
